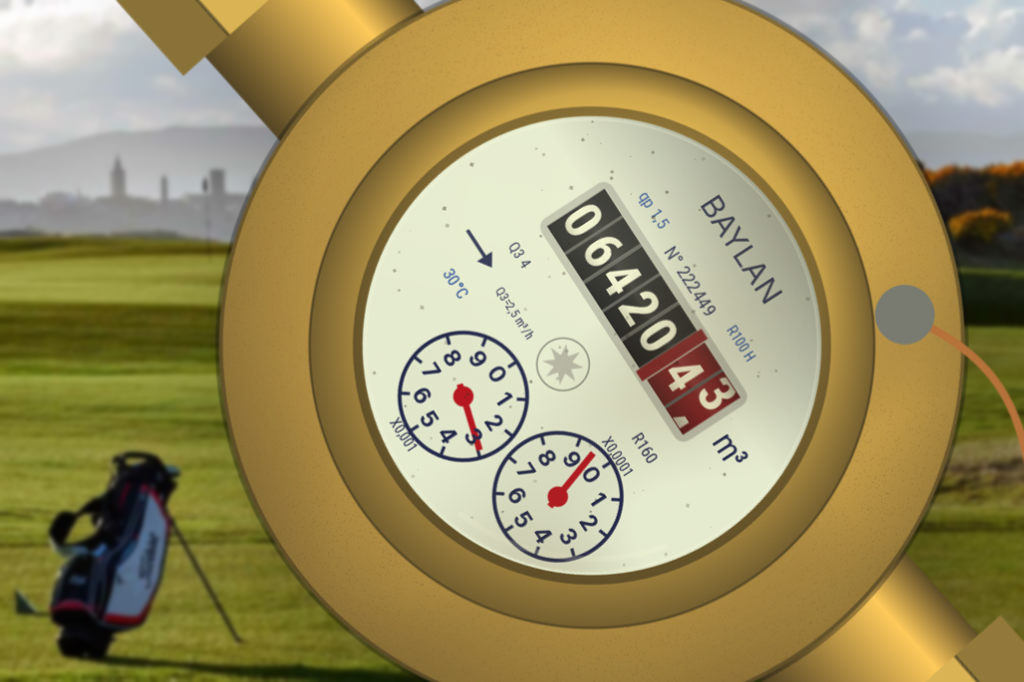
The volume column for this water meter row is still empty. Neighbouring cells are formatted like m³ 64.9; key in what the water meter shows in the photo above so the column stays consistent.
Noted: m³ 6420.4329
